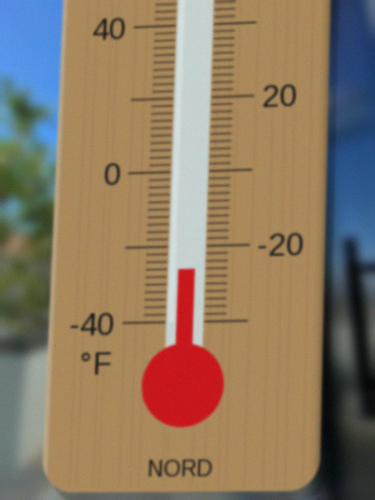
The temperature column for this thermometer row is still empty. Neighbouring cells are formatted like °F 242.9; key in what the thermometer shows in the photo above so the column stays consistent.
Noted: °F -26
